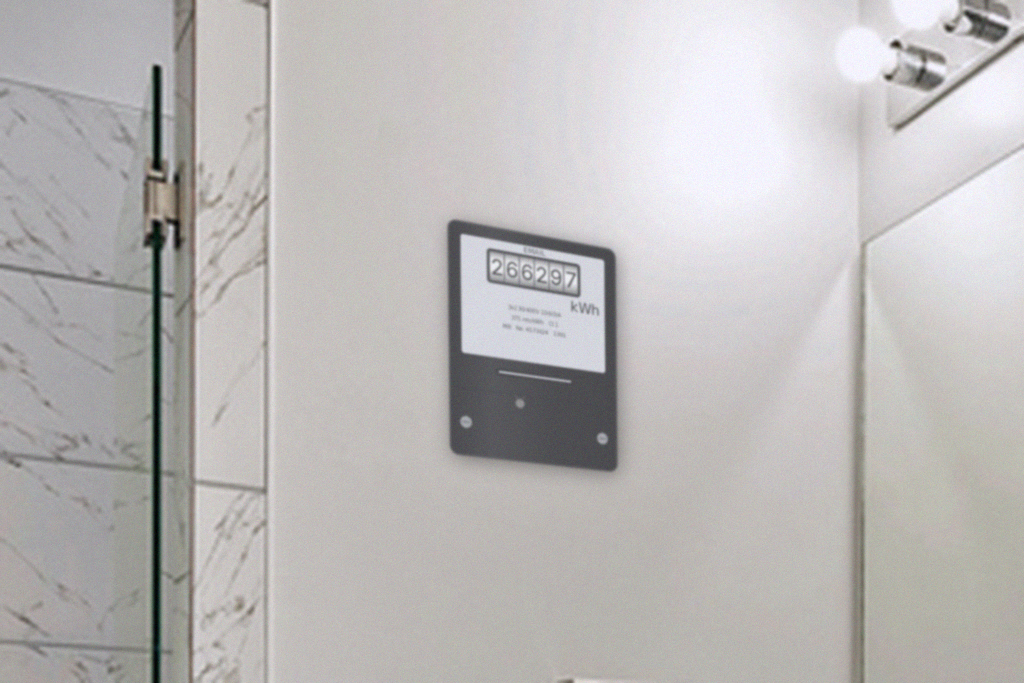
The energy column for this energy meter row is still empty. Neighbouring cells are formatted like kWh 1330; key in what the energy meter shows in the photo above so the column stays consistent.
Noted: kWh 266297
